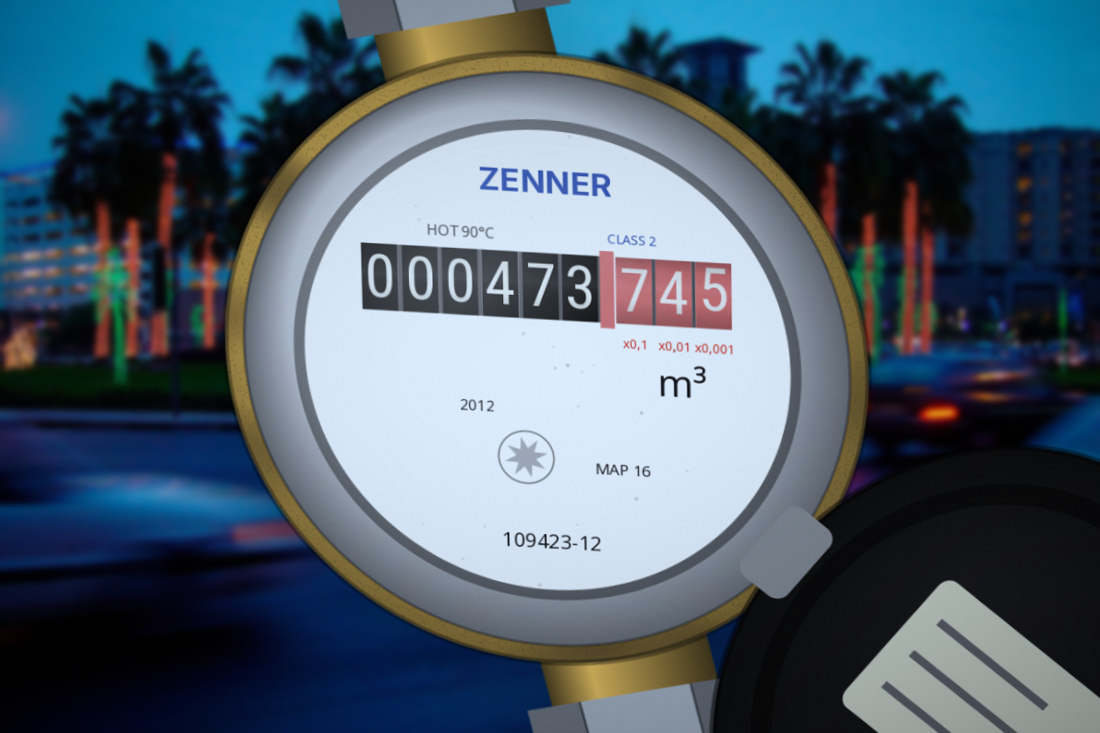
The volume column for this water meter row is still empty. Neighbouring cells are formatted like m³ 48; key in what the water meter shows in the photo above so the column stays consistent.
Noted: m³ 473.745
